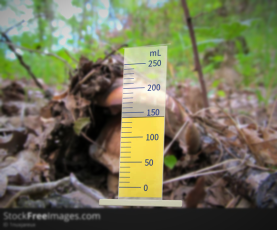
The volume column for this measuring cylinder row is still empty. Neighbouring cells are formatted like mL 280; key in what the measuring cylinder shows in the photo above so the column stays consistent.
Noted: mL 140
